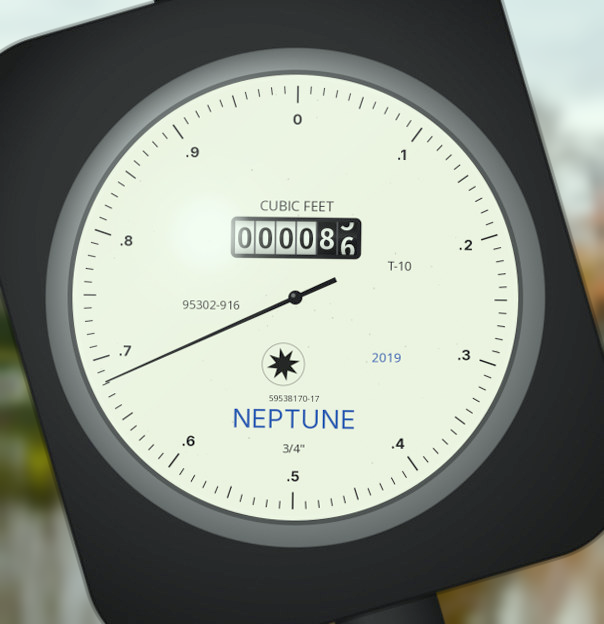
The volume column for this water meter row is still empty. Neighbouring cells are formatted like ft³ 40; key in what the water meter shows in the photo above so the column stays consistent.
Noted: ft³ 85.68
